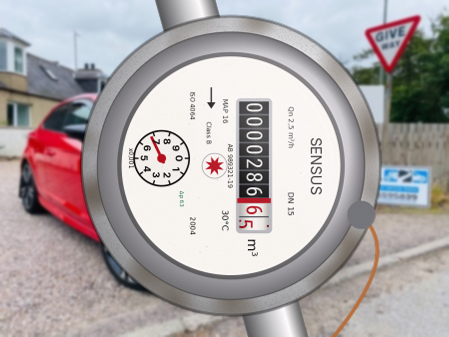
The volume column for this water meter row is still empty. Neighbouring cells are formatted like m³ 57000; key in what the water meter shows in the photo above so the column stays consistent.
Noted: m³ 286.646
